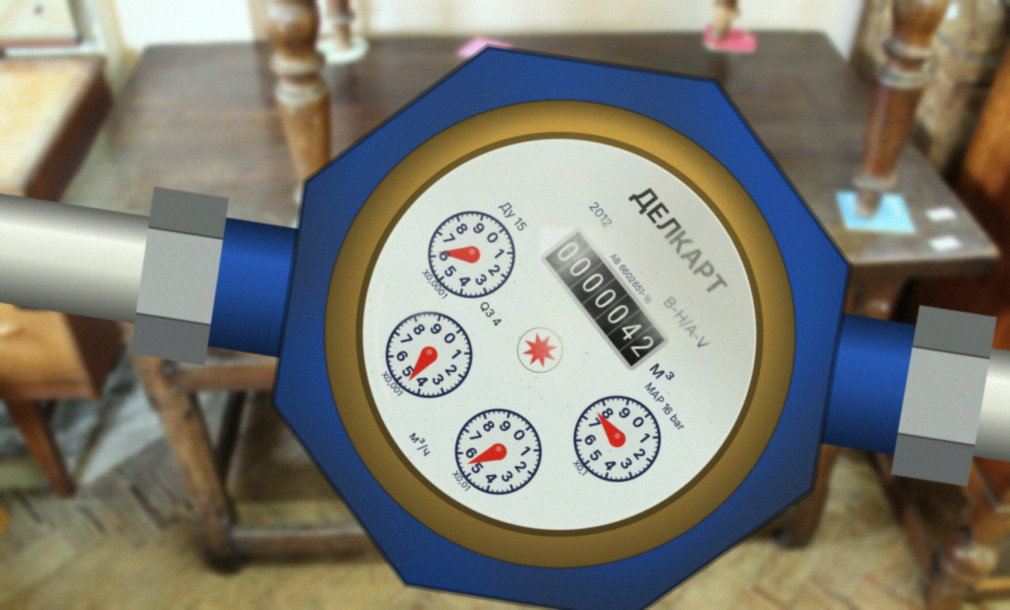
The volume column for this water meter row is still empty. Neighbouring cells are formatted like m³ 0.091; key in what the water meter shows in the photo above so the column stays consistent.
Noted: m³ 42.7546
